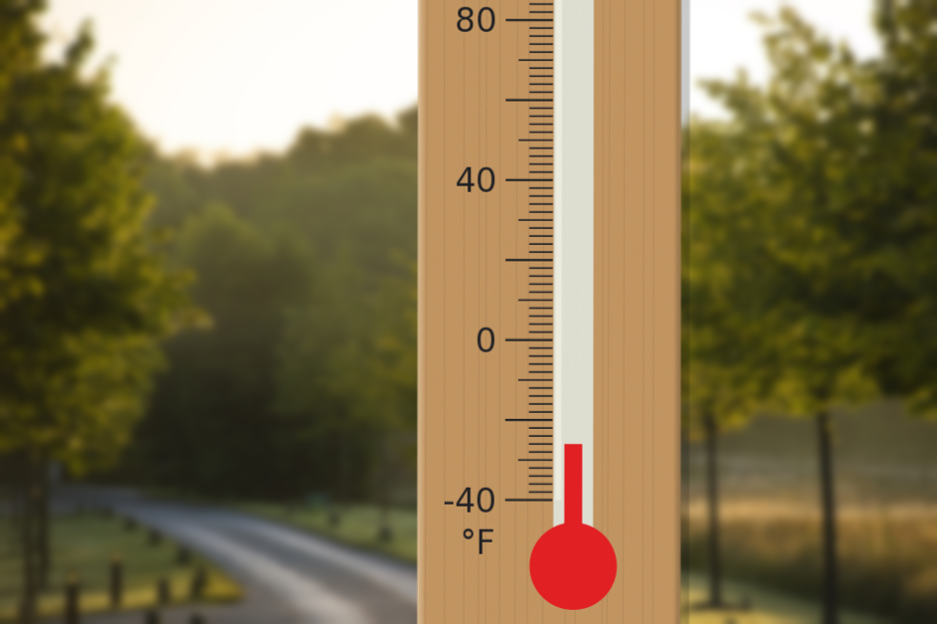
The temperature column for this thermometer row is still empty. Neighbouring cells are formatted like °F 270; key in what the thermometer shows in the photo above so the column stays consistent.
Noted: °F -26
